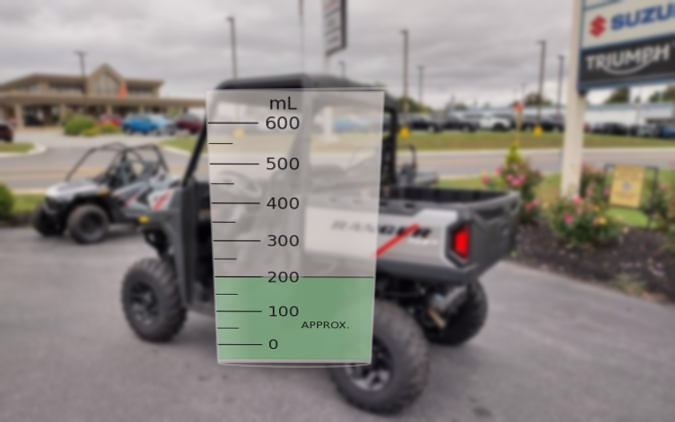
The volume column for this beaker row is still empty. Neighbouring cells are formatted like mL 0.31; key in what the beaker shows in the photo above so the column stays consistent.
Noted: mL 200
